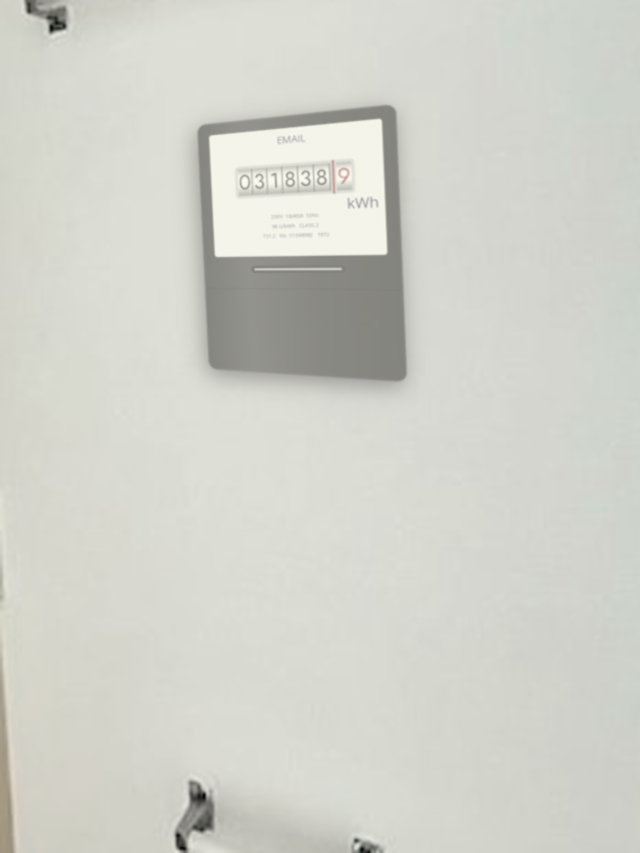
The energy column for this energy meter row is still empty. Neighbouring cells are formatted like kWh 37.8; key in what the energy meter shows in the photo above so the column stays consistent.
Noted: kWh 31838.9
